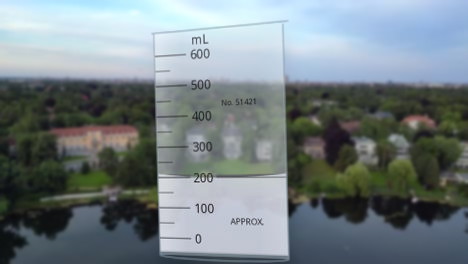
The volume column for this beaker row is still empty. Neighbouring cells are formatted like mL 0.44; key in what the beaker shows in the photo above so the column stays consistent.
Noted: mL 200
